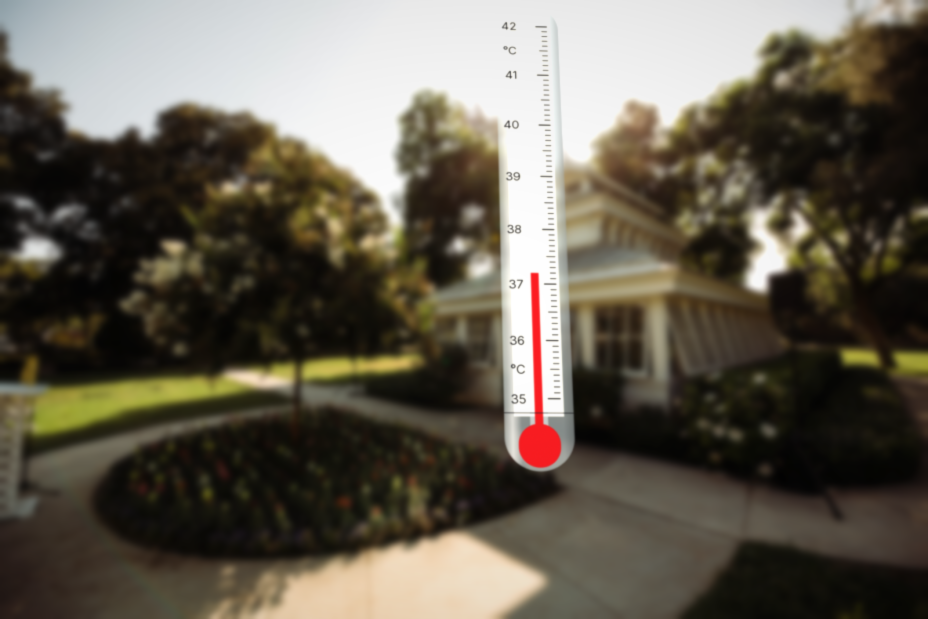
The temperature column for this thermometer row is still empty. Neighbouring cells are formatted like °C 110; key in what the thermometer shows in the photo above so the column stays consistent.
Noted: °C 37.2
